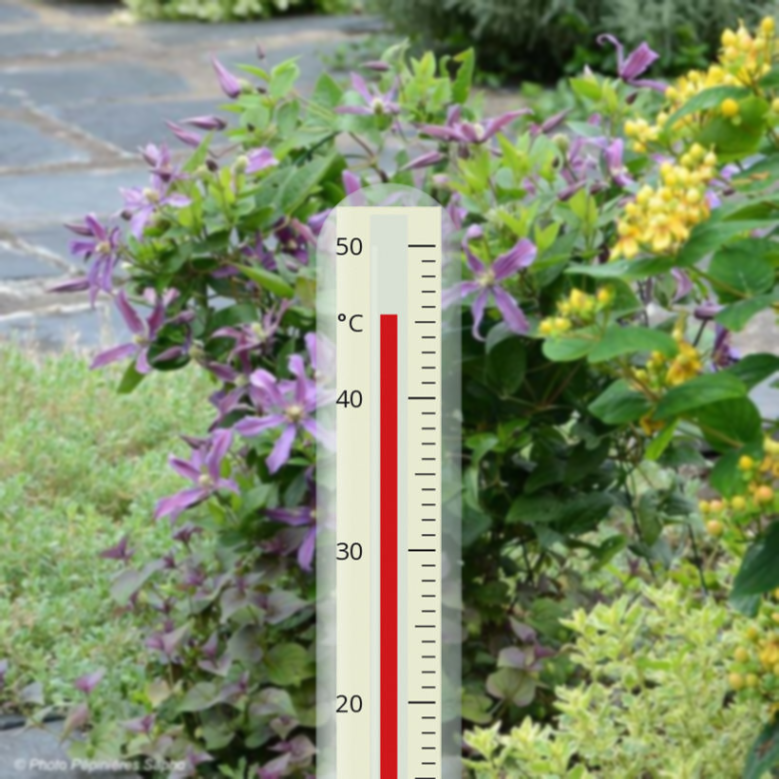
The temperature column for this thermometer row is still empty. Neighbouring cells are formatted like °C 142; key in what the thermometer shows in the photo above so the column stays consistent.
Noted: °C 45.5
